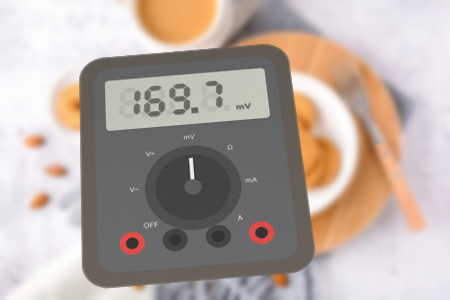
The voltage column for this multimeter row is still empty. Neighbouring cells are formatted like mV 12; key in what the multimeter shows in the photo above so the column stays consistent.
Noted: mV 169.7
